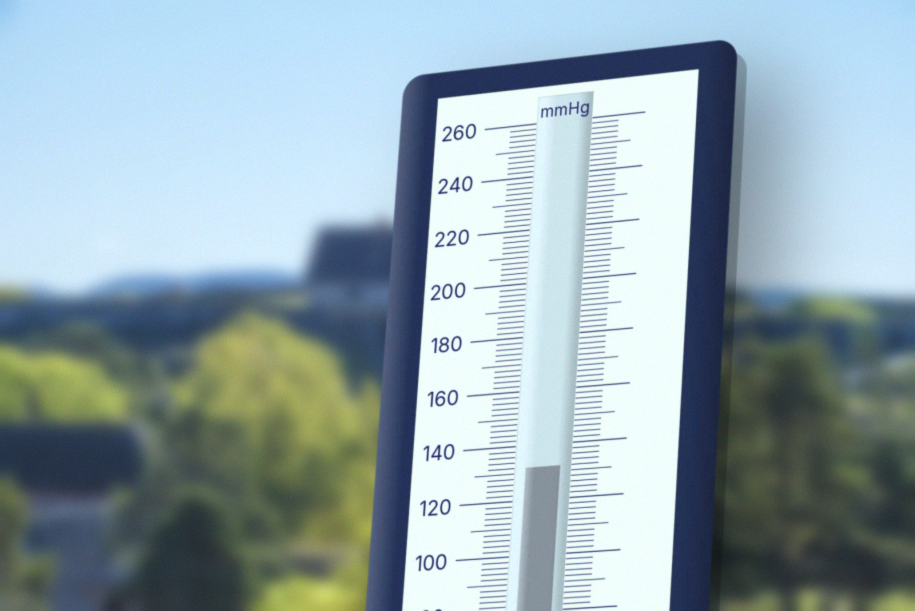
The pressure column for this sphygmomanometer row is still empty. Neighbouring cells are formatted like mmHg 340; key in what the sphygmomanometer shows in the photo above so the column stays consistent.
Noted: mmHg 132
